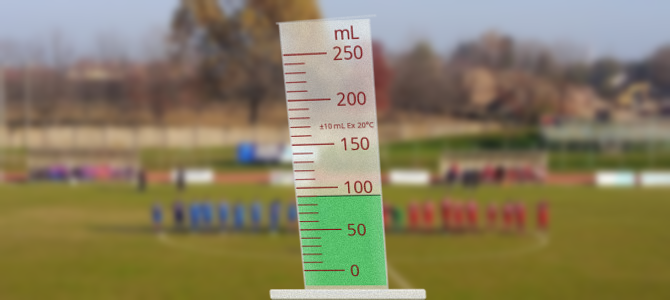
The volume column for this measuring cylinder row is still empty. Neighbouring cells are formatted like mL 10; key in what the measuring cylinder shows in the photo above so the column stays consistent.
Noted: mL 90
